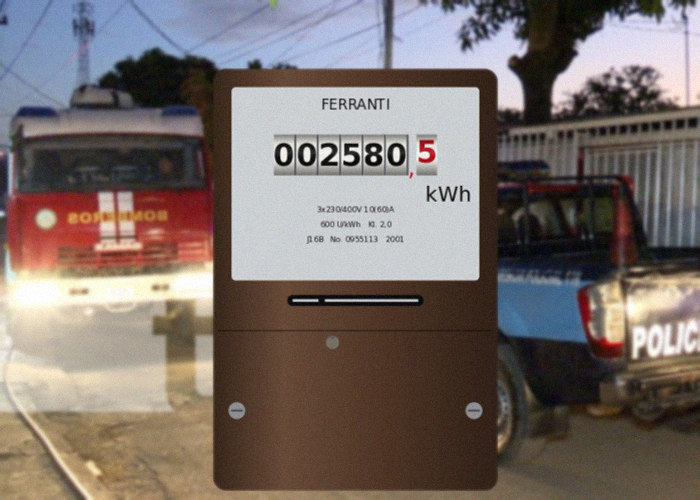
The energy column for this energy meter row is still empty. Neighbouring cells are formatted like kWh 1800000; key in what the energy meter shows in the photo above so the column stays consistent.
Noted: kWh 2580.5
